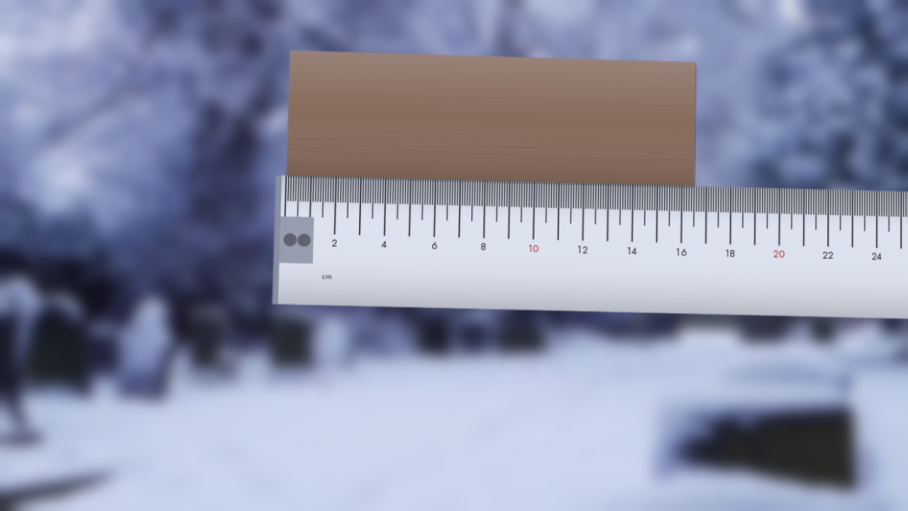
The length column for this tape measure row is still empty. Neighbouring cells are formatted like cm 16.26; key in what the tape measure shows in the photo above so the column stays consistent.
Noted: cm 16.5
